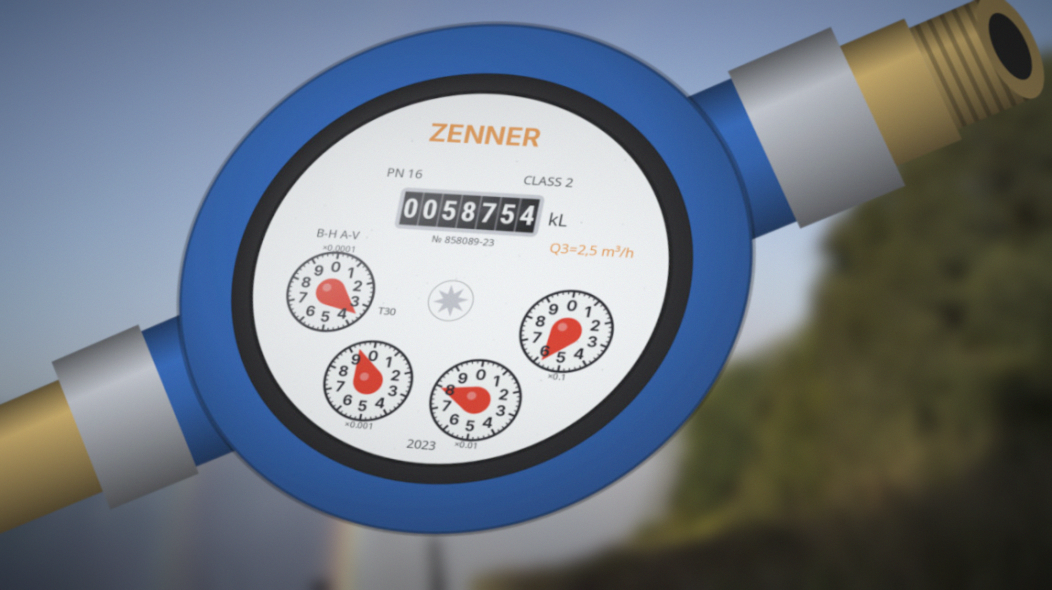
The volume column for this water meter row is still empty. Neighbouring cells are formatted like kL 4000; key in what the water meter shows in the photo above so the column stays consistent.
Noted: kL 58754.5793
